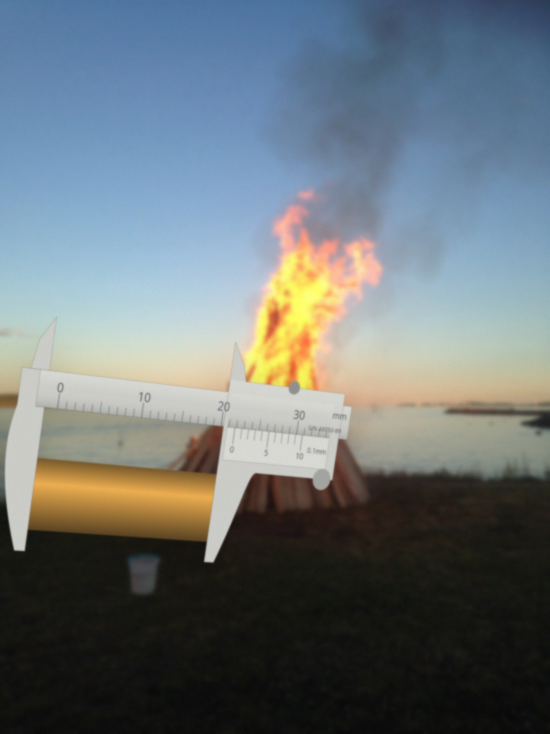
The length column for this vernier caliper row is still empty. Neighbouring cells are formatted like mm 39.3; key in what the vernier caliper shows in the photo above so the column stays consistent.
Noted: mm 21.8
